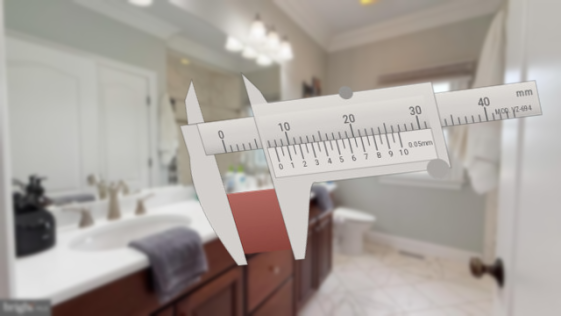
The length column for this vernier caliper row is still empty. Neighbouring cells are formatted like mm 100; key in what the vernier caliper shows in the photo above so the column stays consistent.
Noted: mm 7.8
